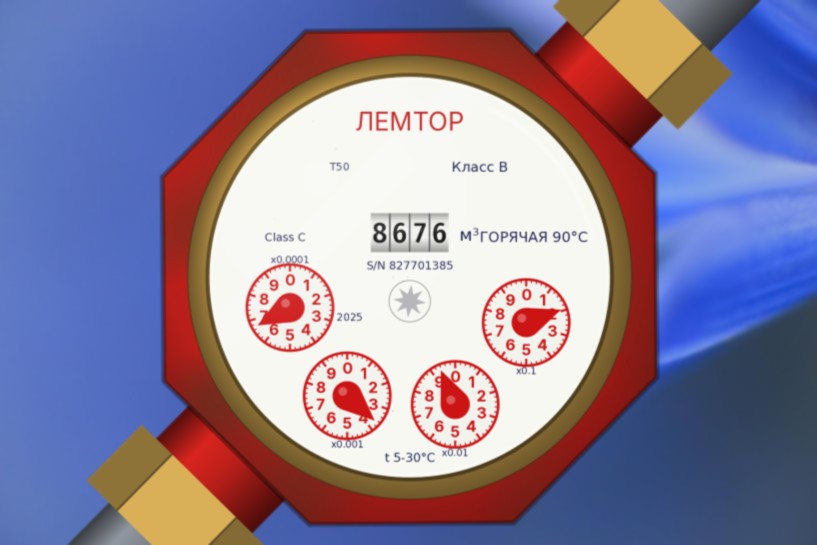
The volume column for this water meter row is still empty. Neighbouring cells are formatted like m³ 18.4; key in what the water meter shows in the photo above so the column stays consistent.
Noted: m³ 8676.1936
